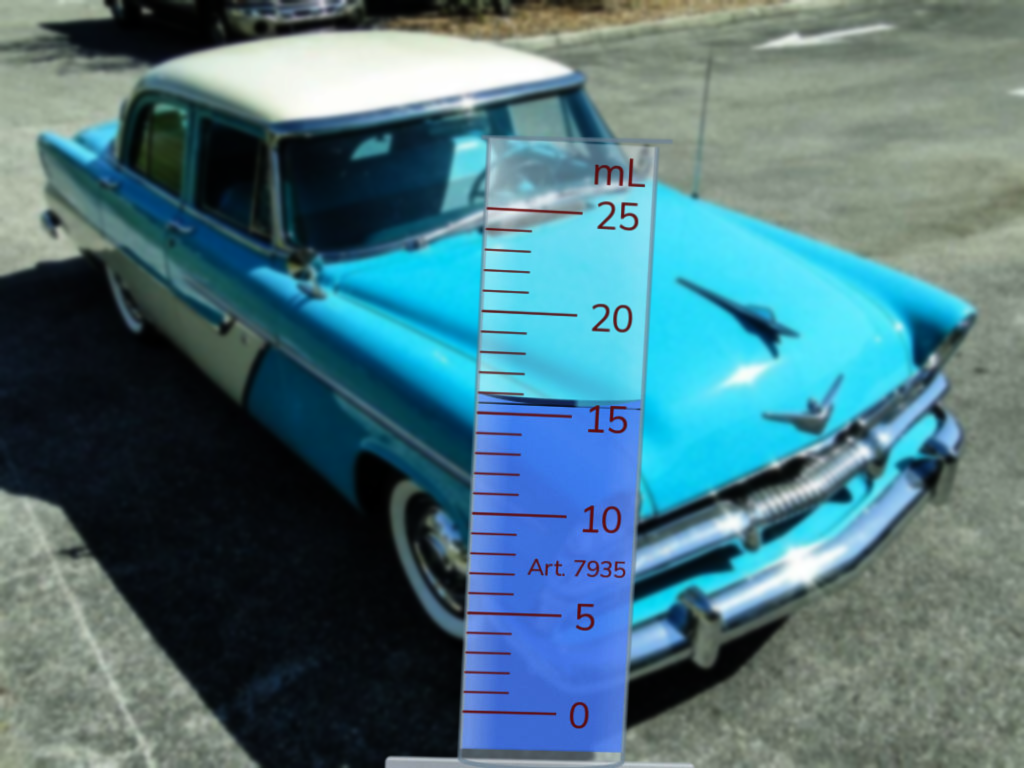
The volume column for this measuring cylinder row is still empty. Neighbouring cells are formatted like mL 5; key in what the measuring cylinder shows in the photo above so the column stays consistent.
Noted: mL 15.5
